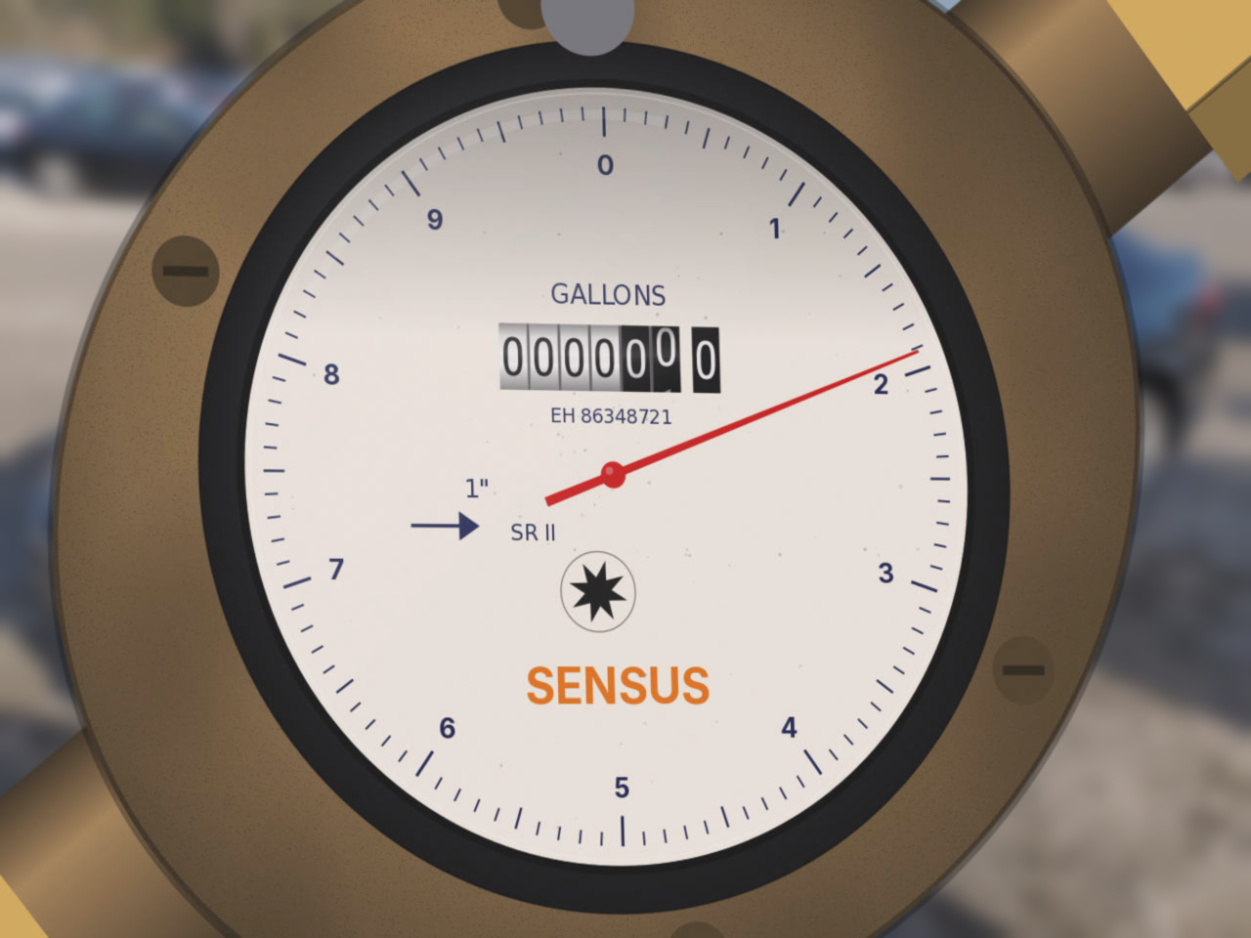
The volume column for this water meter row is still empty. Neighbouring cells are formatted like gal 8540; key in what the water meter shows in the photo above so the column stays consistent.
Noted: gal 1.9
